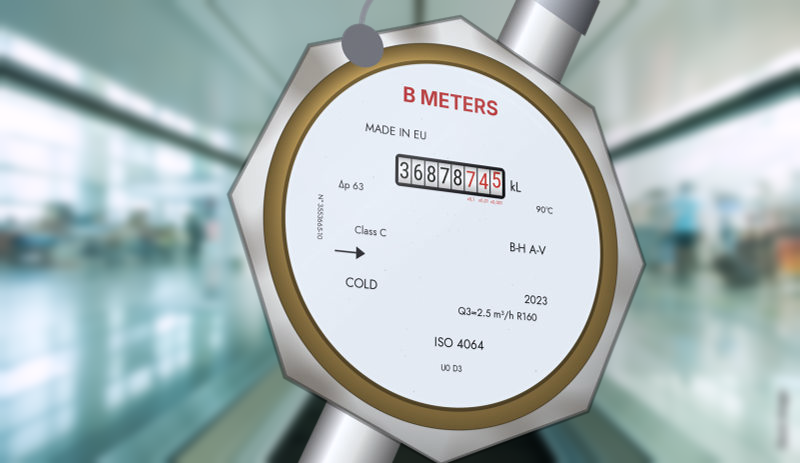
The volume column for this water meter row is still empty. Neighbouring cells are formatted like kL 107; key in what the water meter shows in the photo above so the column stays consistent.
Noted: kL 36878.745
